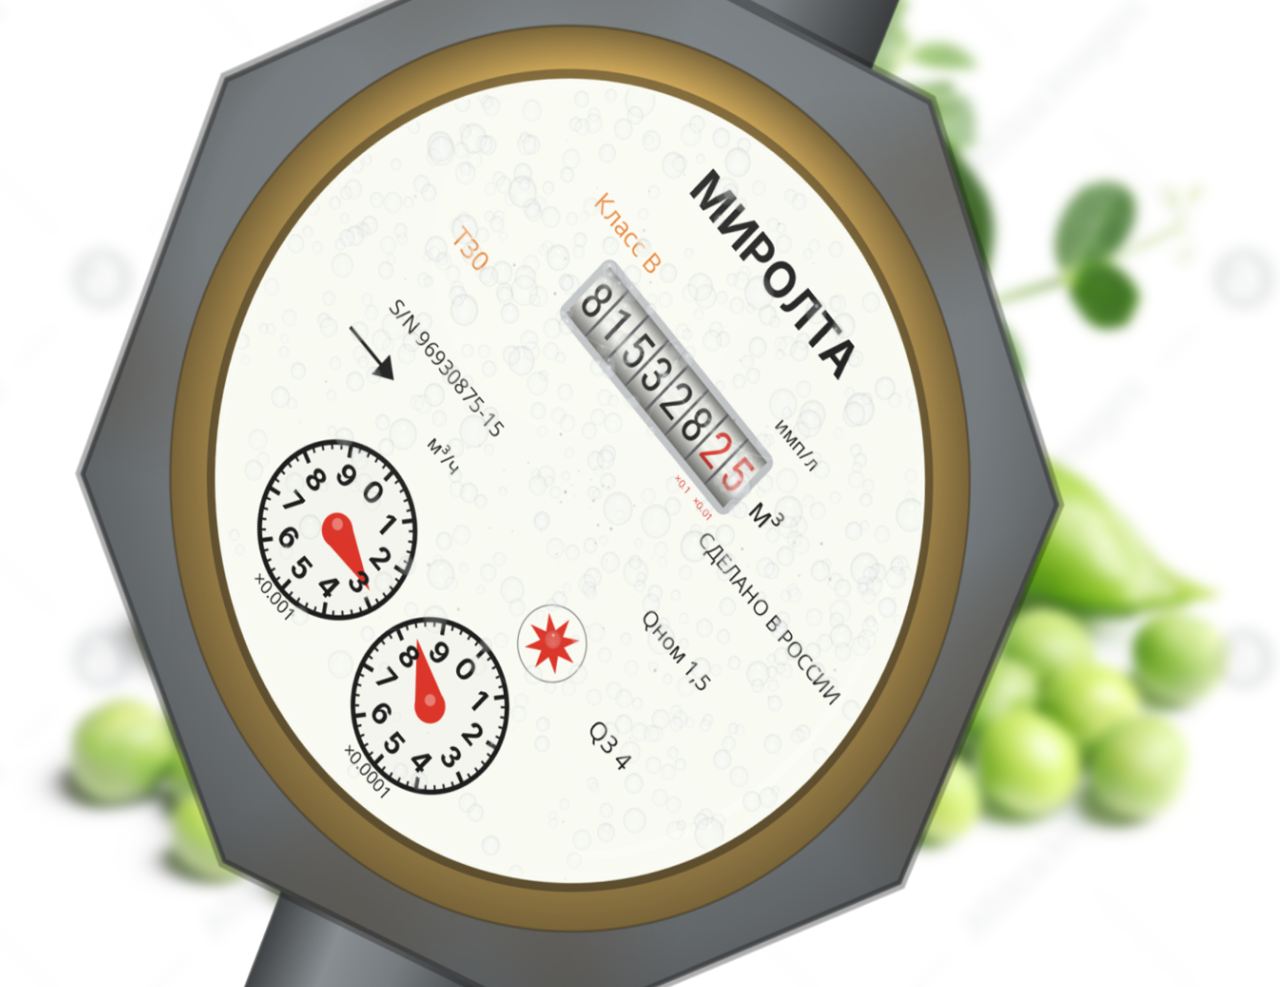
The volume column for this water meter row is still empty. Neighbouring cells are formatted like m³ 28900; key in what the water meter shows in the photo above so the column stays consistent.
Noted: m³ 815328.2528
